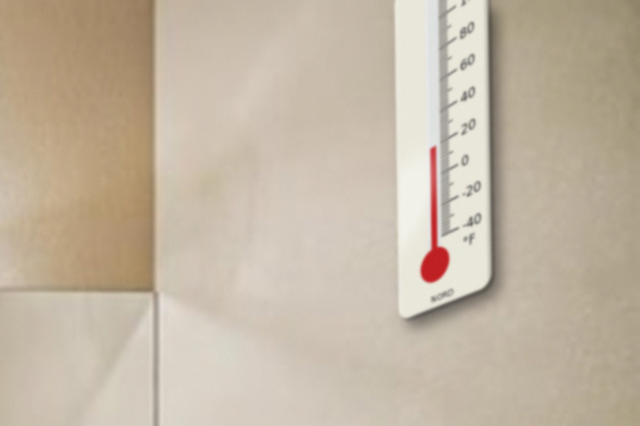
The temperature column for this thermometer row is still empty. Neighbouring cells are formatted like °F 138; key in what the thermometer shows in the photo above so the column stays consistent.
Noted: °F 20
